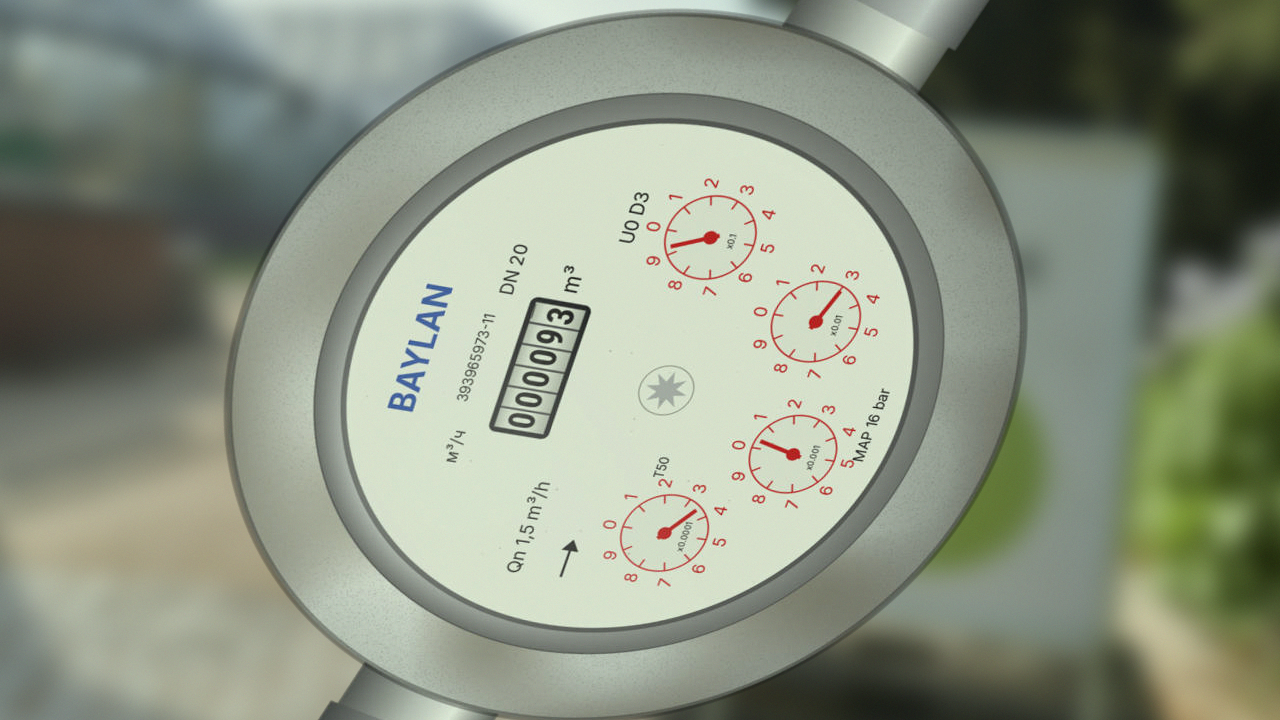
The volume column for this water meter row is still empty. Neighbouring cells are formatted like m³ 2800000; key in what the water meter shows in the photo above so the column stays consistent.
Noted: m³ 92.9303
